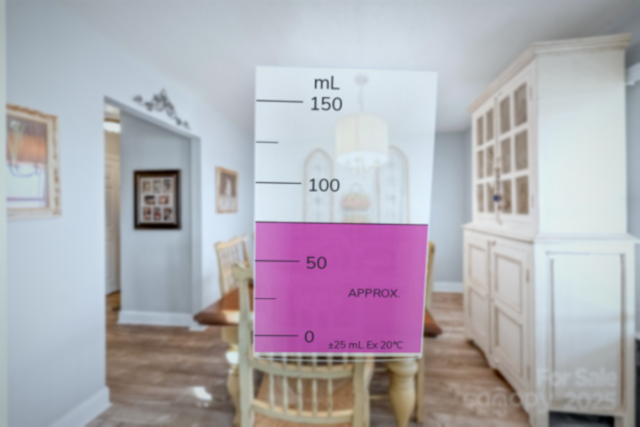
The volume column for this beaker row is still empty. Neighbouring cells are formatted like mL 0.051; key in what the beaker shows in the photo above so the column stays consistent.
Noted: mL 75
